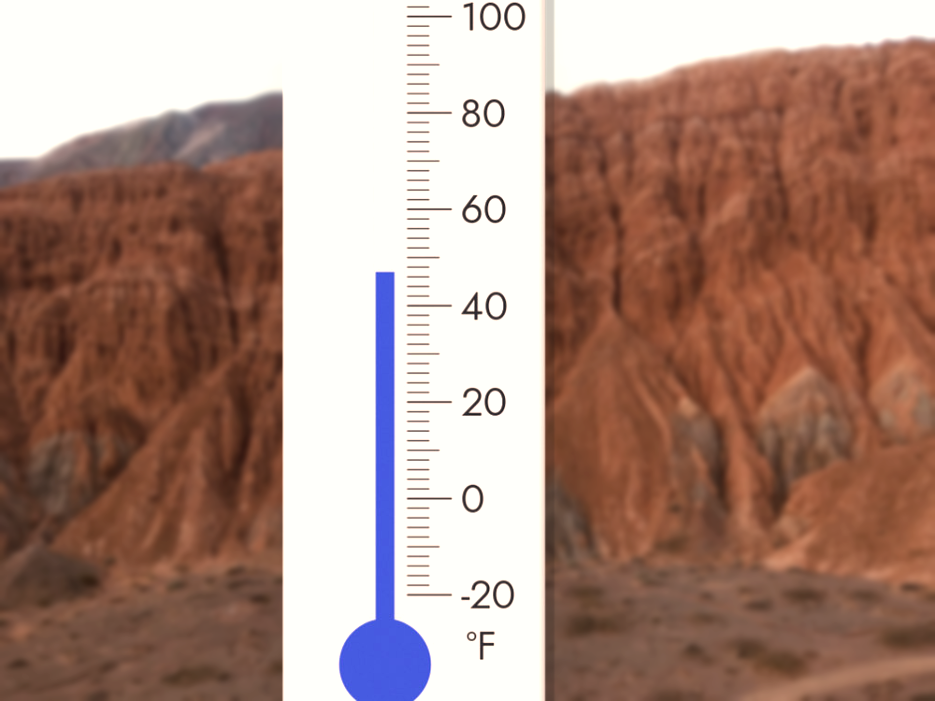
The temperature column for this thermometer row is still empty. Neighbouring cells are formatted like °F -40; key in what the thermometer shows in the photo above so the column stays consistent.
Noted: °F 47
